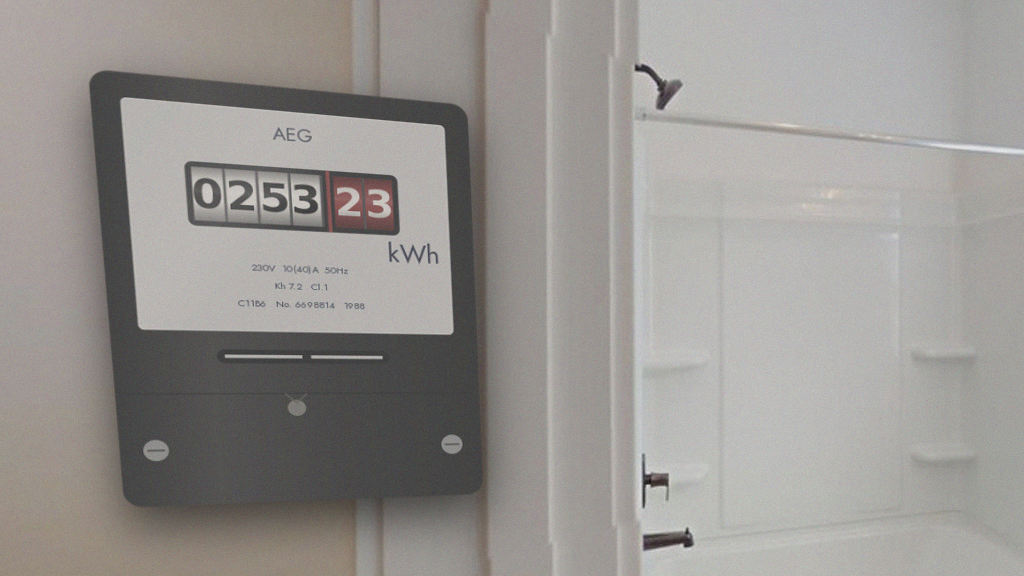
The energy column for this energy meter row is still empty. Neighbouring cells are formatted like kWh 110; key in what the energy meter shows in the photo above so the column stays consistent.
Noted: kWh 253.23
